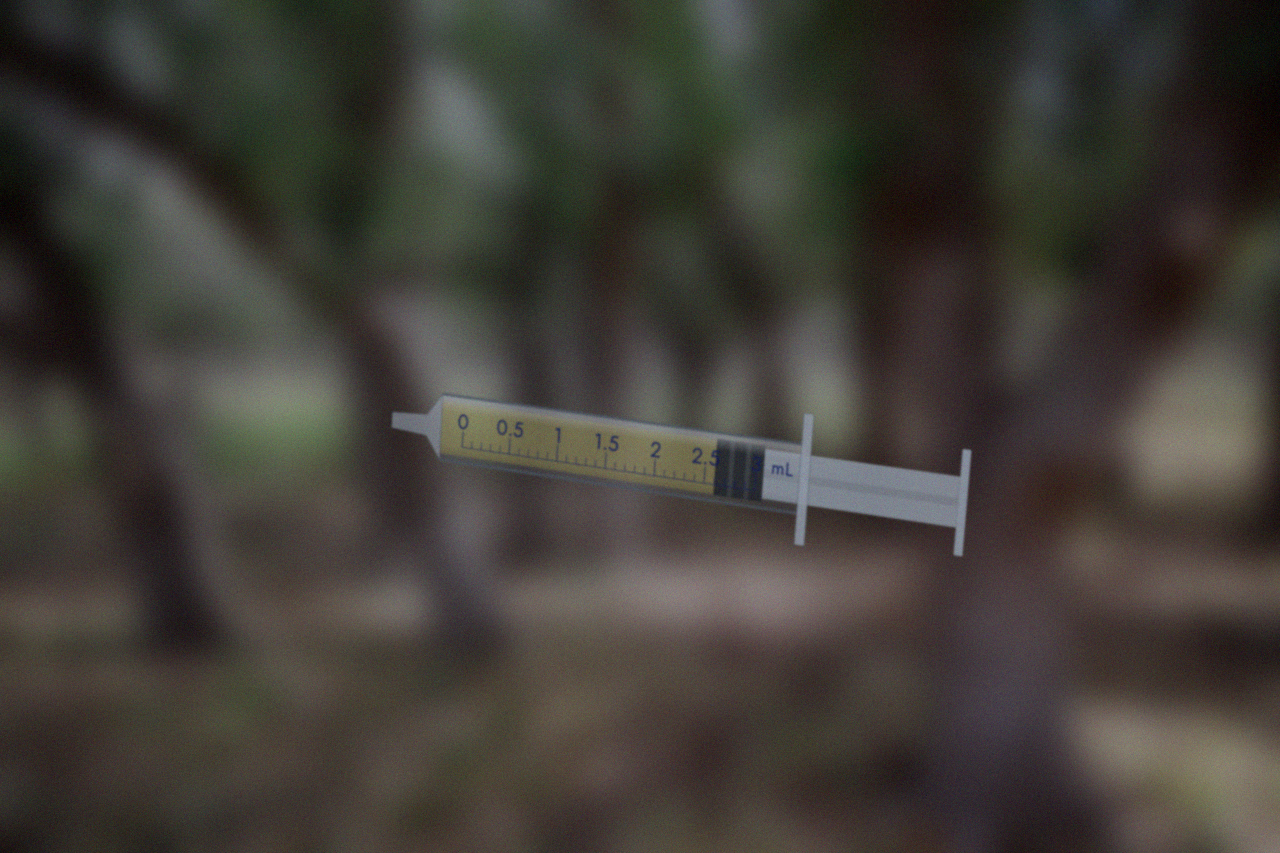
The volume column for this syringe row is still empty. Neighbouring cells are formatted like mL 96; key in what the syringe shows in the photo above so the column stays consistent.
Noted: mL 2.6
